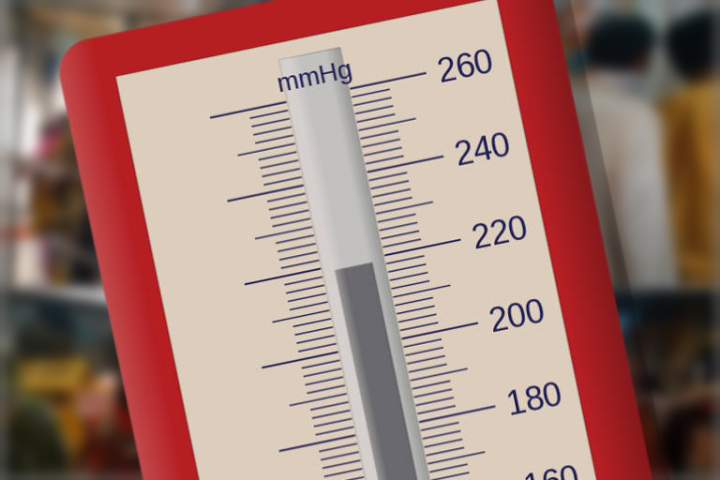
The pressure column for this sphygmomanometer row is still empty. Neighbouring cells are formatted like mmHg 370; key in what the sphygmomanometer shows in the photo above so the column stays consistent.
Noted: mmHg 219
